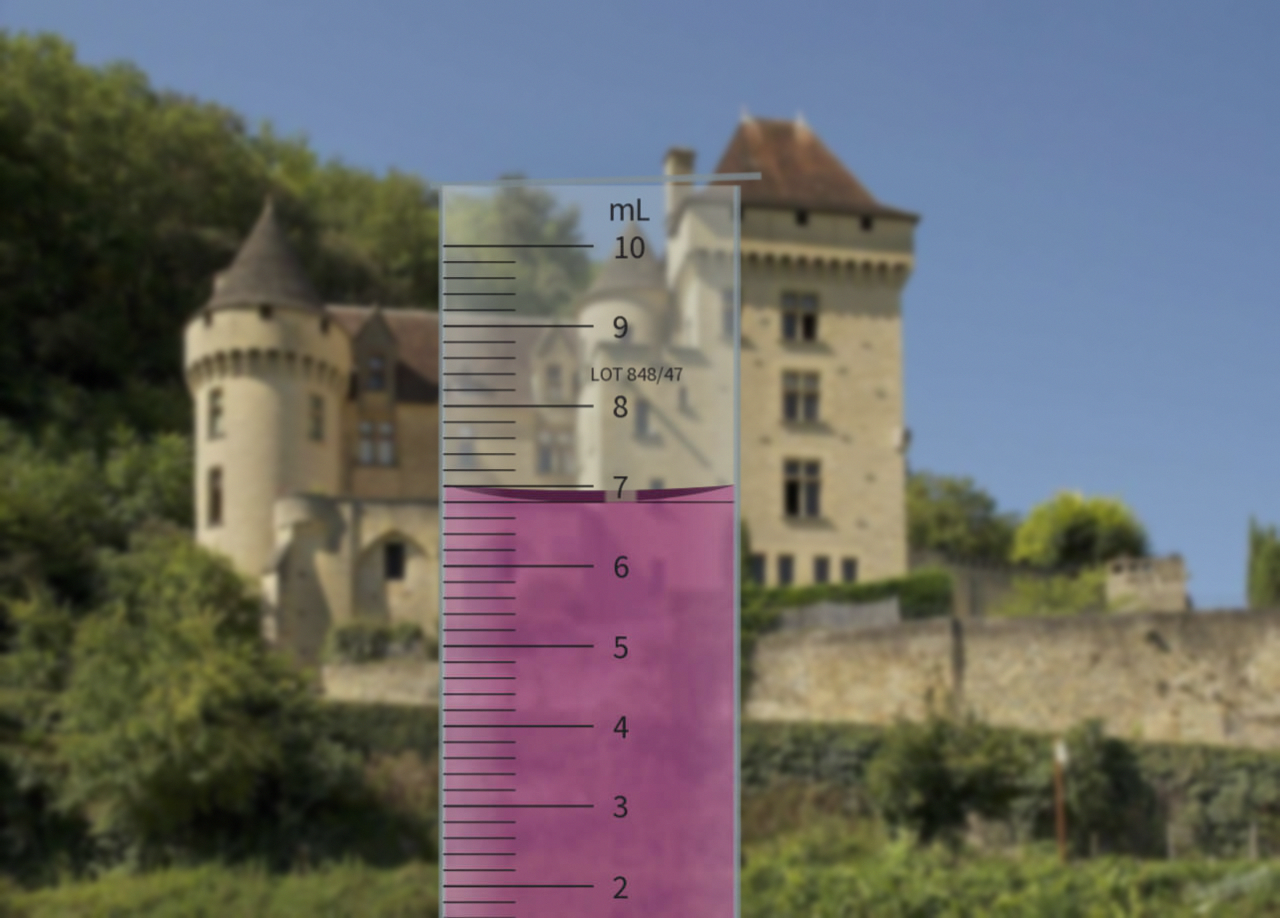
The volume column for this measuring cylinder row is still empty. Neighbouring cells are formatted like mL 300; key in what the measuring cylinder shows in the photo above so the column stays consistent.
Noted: mL 6.8
